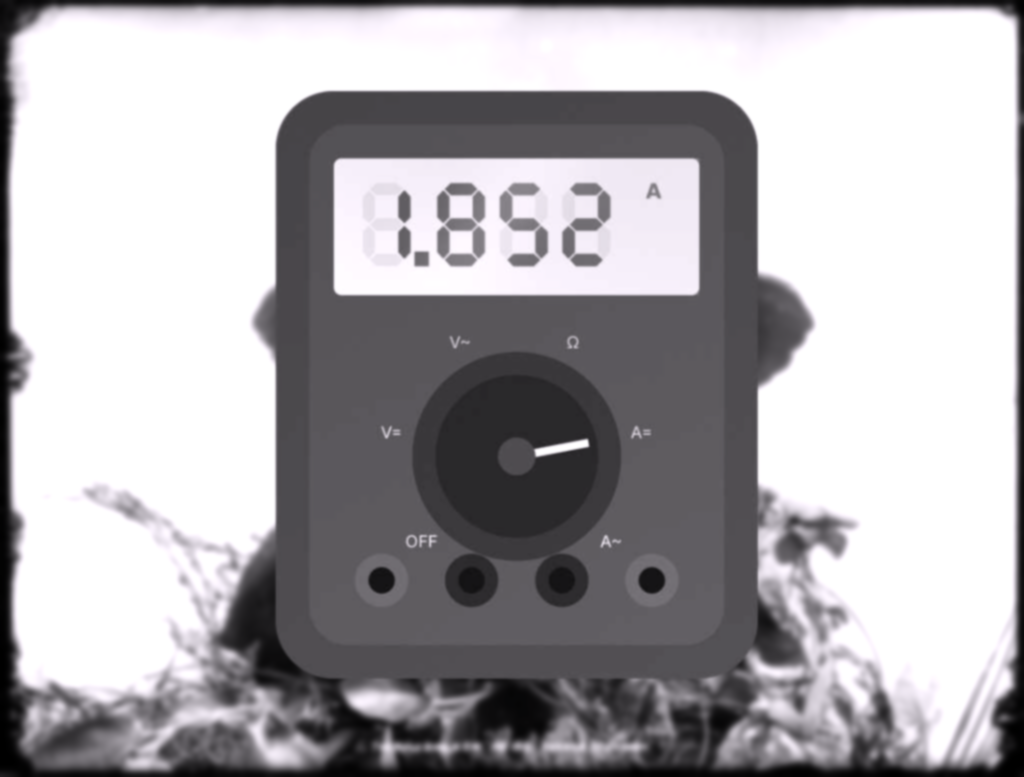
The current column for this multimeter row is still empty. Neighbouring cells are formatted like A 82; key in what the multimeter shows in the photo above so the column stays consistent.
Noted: A 1.852
